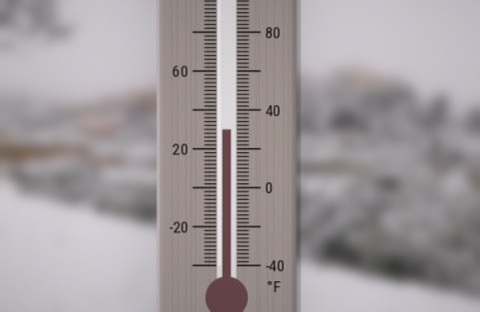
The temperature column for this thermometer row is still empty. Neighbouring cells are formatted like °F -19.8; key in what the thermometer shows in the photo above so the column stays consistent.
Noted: °F 30
